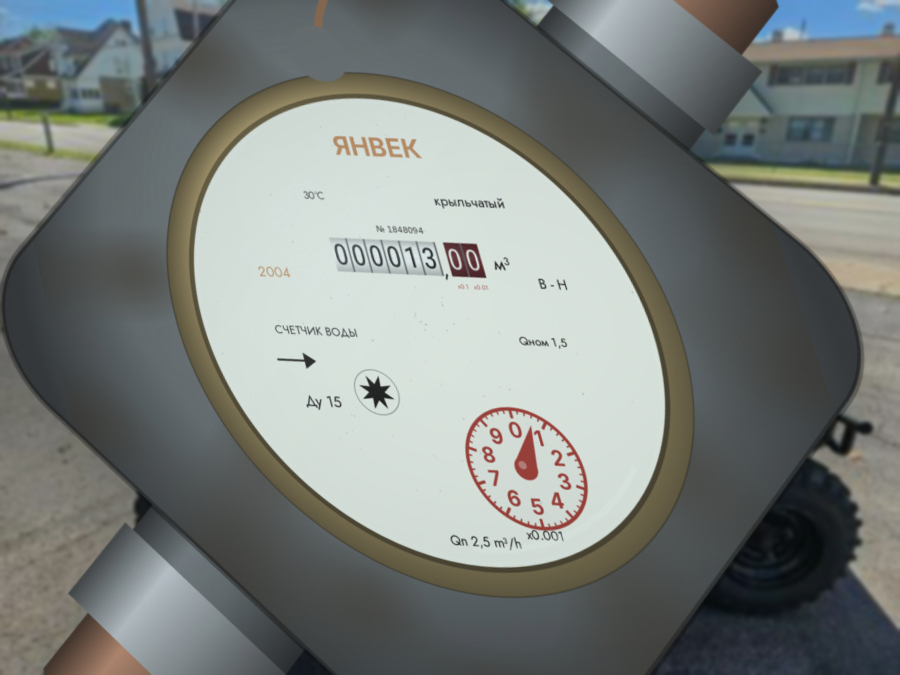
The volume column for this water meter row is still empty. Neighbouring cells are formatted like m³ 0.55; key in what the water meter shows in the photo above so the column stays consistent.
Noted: m³ 13.000
